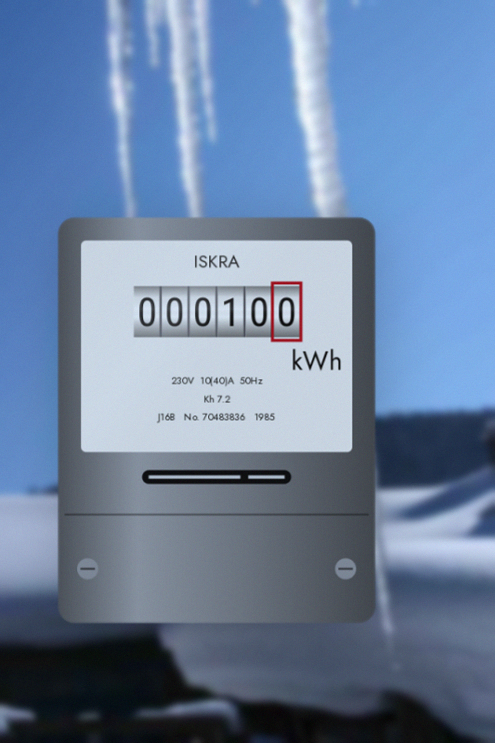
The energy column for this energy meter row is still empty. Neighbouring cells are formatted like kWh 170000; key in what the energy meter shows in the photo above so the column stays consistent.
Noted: kWh 10.0
